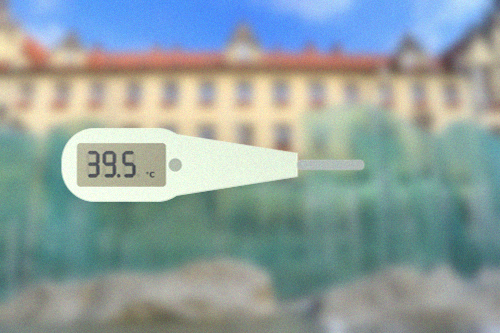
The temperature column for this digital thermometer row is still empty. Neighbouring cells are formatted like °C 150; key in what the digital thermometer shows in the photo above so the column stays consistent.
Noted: °C 39.5
